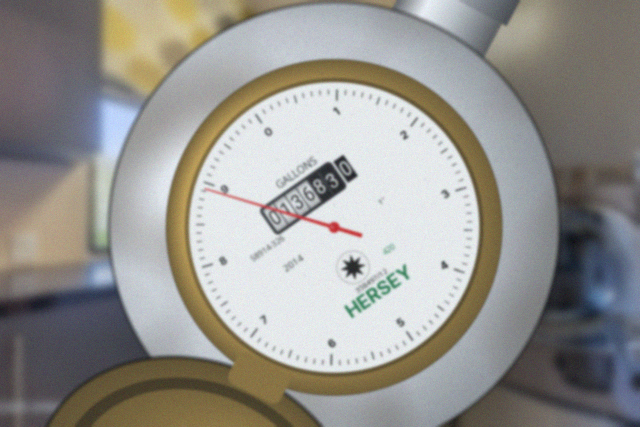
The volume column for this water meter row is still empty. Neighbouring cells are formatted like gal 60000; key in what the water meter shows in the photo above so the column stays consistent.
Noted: gal 136828.9
